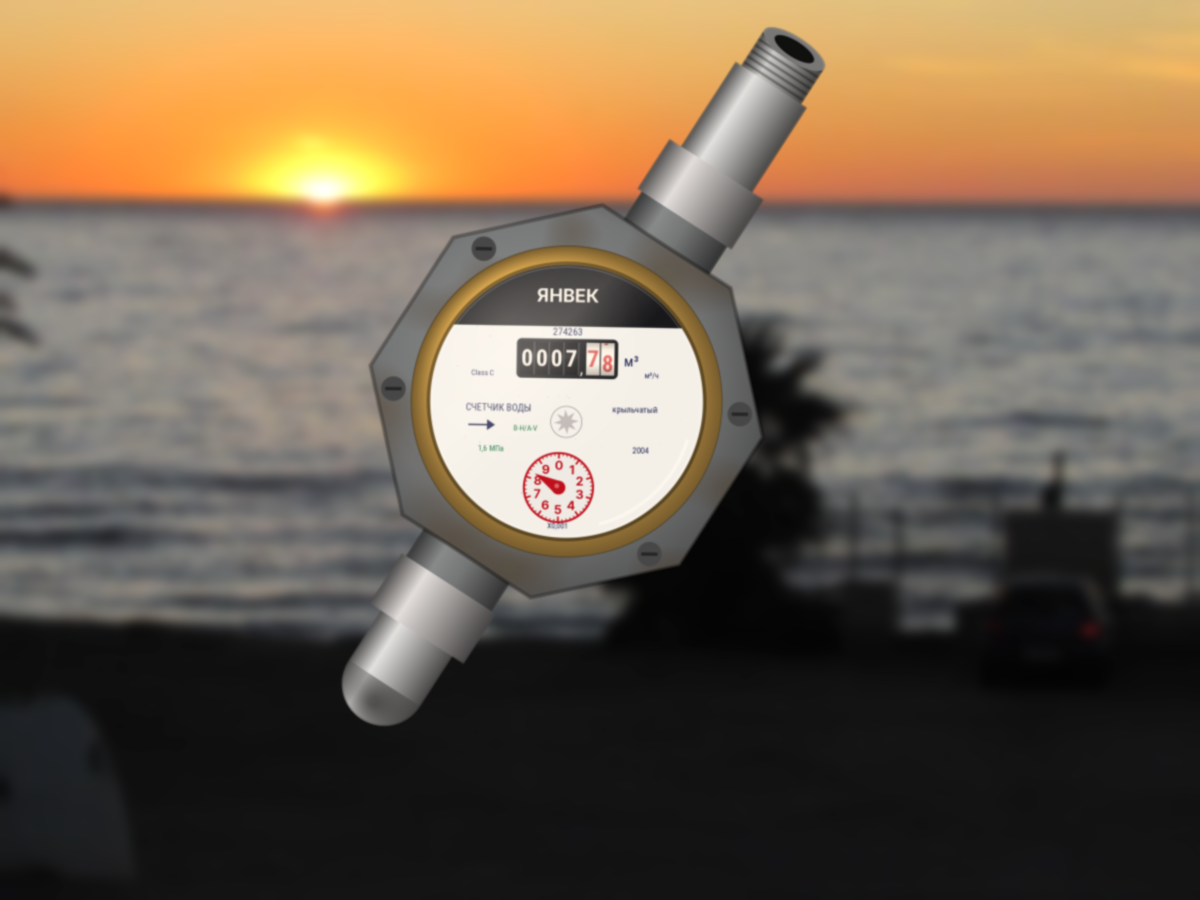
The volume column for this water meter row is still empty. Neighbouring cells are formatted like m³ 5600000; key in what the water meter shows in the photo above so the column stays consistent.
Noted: m³ 7.778
